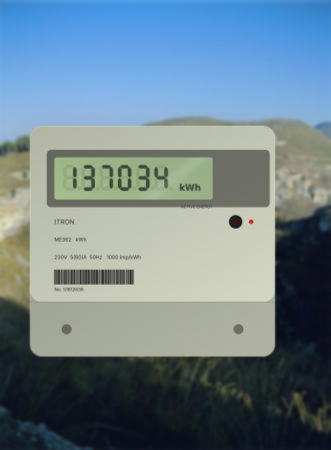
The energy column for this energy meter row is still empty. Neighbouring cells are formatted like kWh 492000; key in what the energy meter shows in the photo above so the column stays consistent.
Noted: kWh 137034
